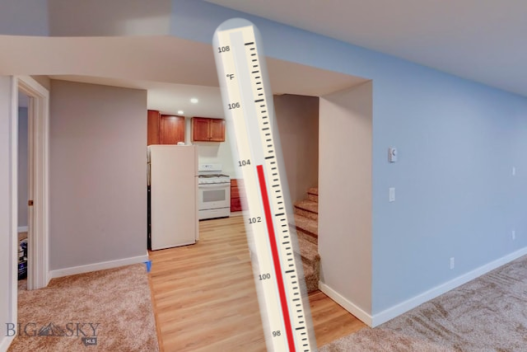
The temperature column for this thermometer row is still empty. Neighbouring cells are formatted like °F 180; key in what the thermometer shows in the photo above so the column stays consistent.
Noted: °F 103.8
